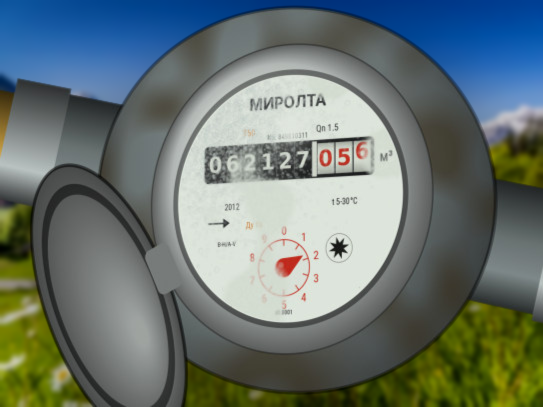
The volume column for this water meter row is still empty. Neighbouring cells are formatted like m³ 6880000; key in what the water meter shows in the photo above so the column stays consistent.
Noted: m³ 62127.0561
